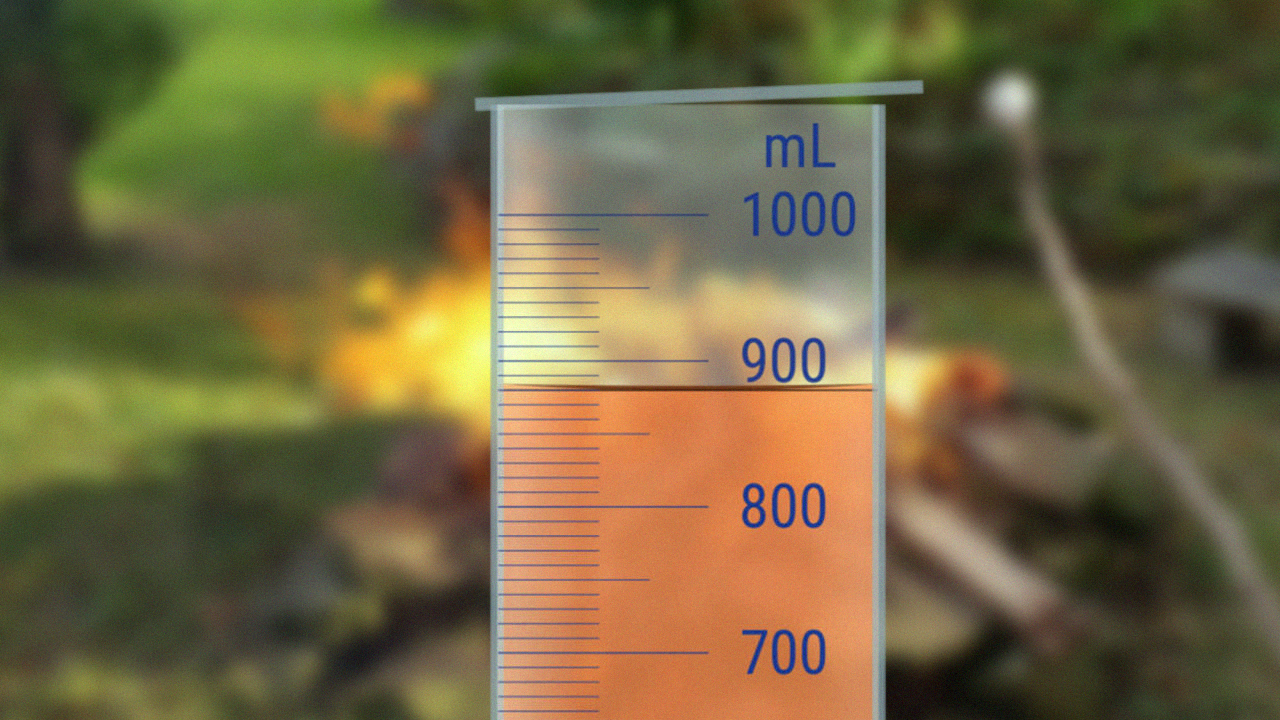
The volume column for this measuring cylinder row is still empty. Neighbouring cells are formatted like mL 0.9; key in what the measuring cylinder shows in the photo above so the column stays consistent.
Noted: mL 880
